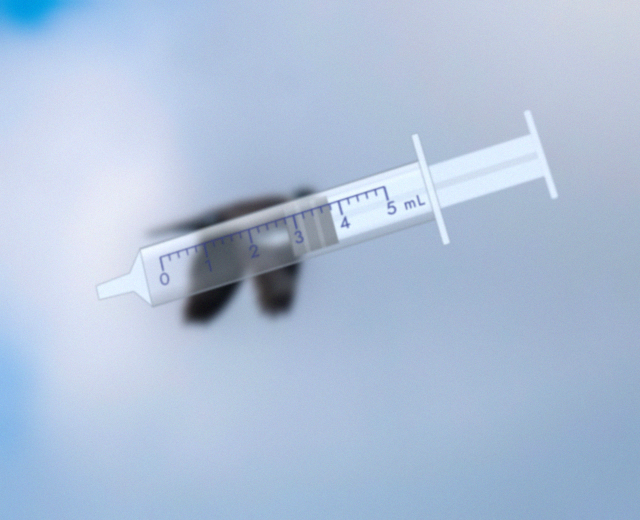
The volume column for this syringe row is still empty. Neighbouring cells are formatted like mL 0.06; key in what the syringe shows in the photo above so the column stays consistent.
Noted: mL 2.8
